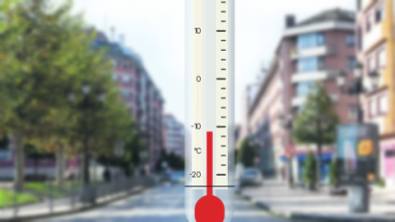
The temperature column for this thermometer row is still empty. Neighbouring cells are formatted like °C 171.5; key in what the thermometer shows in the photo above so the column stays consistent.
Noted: °C -11
